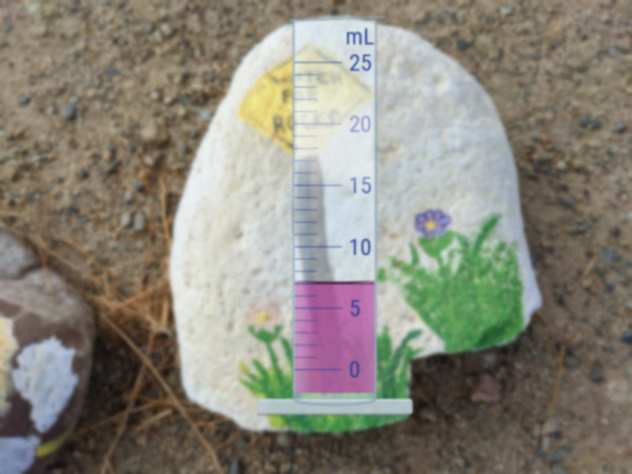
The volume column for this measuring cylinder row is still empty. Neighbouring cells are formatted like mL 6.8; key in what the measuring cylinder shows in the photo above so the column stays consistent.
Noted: mL 7
